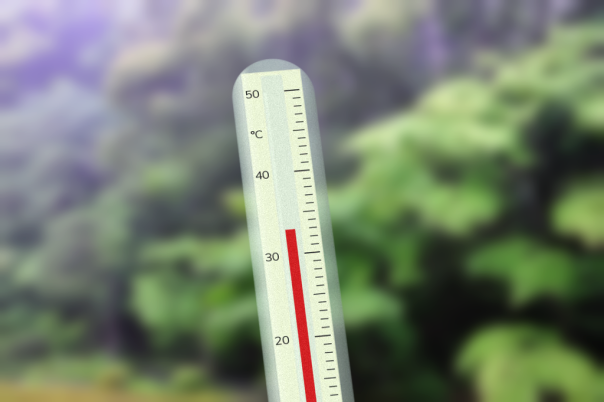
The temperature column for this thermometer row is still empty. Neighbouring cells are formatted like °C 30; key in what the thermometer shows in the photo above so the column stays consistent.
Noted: °C 33
